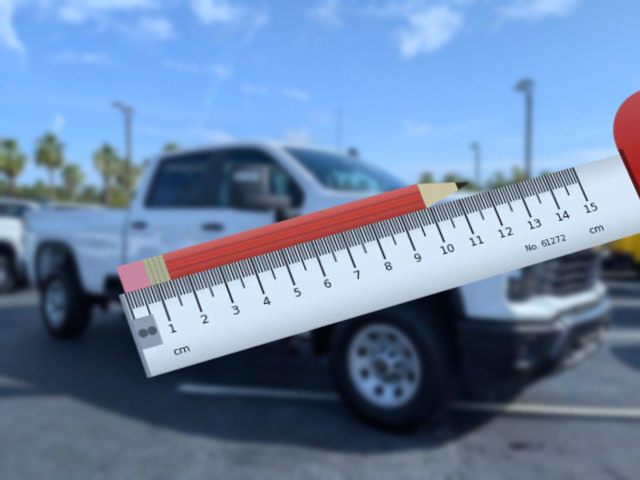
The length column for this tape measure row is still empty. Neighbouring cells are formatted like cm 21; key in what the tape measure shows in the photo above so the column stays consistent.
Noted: cm 11.5
